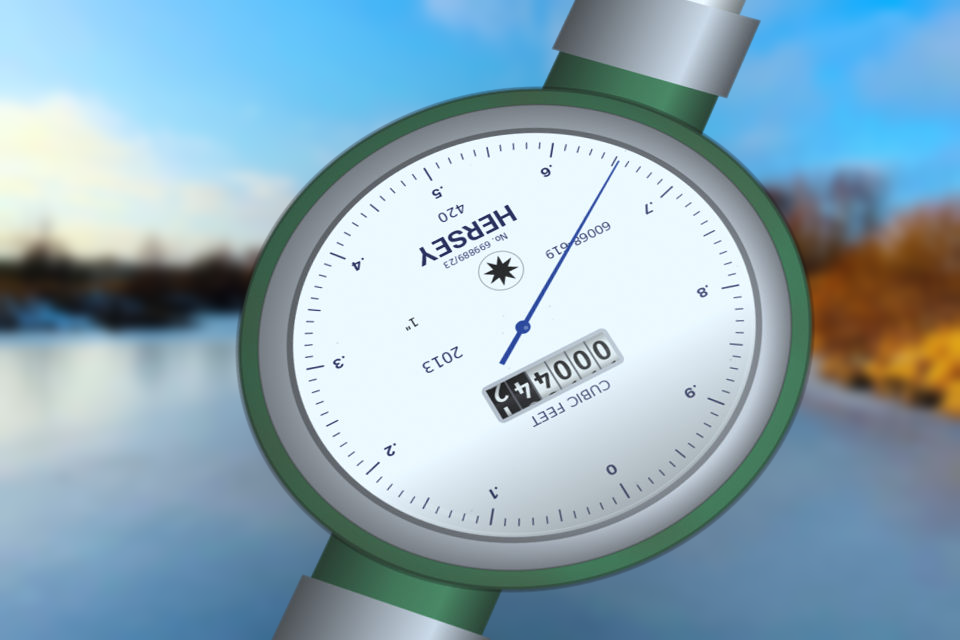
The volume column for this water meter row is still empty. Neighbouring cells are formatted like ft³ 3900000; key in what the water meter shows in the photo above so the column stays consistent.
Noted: ft³ 441.65
